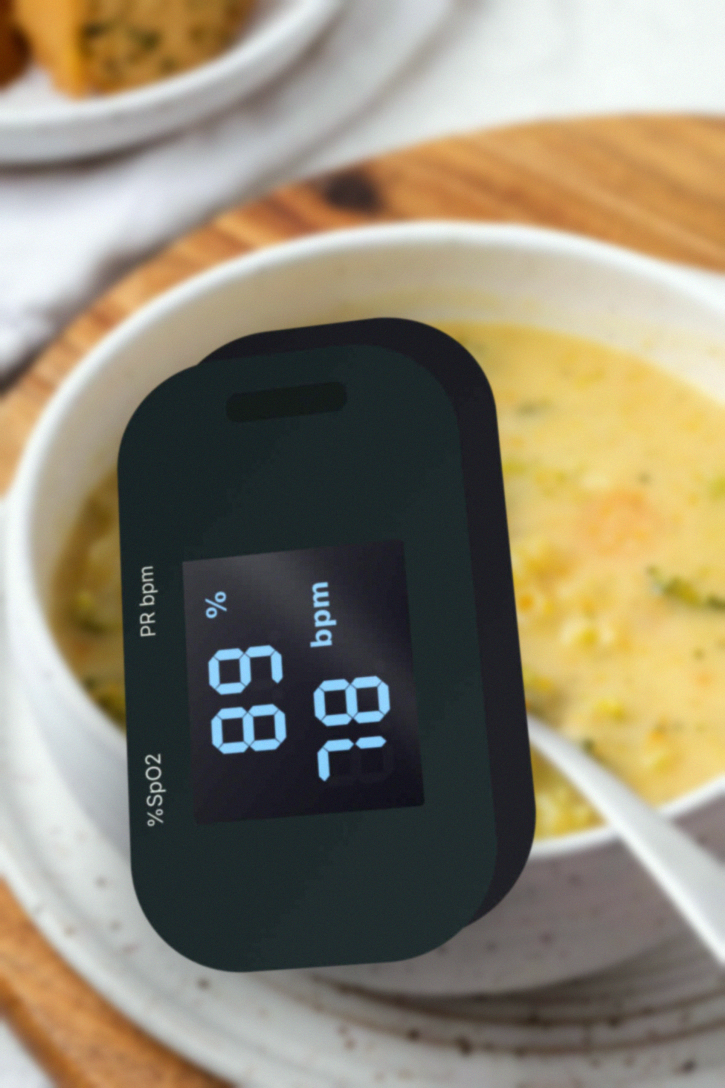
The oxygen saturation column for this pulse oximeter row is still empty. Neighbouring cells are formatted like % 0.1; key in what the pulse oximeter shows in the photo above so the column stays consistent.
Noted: % 89
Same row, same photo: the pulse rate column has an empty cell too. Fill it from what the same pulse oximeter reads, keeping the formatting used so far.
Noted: bpm 78
